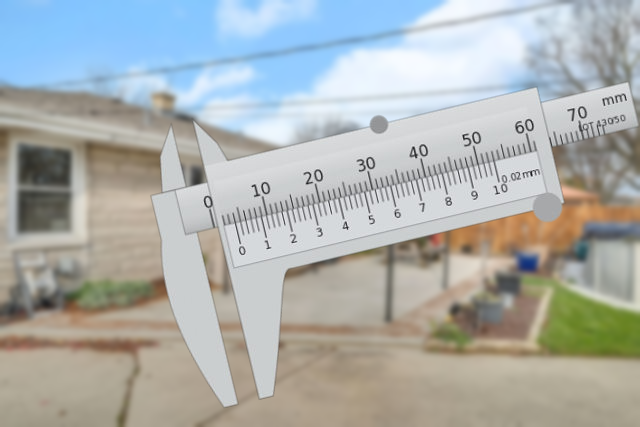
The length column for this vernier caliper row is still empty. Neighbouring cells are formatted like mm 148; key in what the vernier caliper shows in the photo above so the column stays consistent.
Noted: mm 4.0
